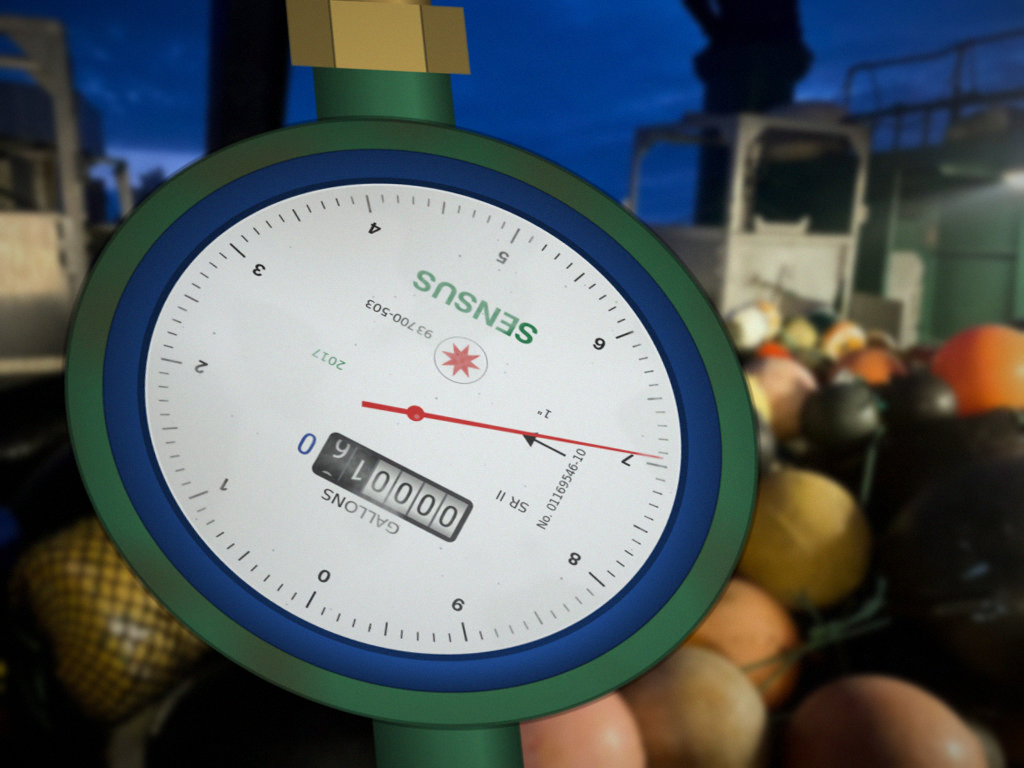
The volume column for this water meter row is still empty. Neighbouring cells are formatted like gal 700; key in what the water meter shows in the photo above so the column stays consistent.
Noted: gal 156.9
